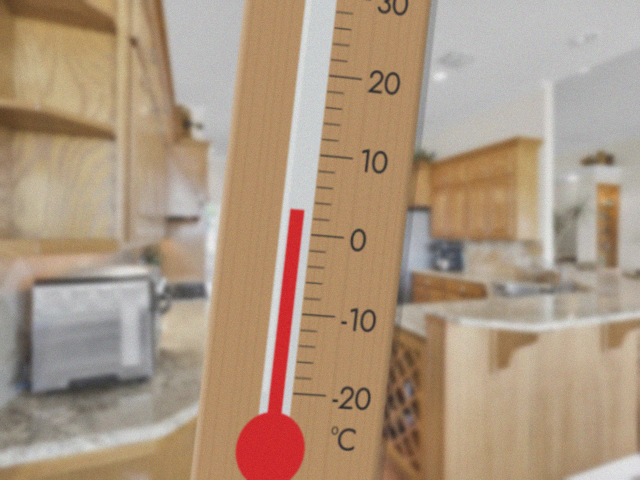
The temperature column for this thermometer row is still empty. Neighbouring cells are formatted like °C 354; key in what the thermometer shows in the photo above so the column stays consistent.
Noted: °C 3
